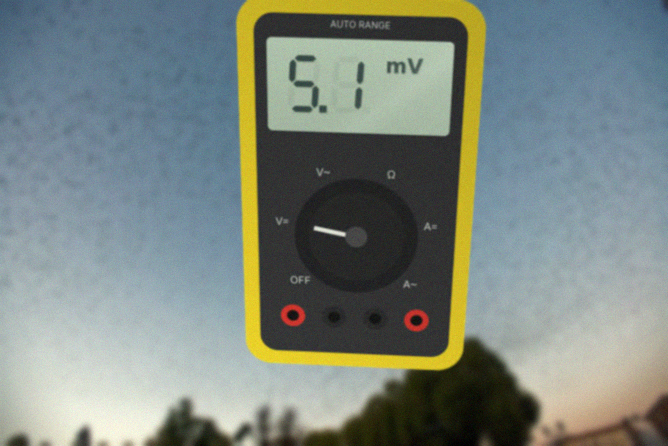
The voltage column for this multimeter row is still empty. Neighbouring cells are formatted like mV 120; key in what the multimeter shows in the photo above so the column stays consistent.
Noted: mV 5.1
